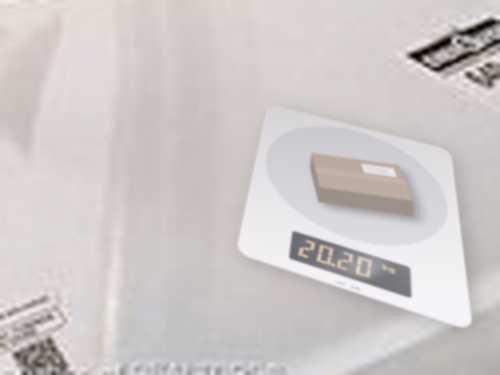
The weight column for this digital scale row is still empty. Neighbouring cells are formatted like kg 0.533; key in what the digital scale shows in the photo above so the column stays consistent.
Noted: kg 20.20
